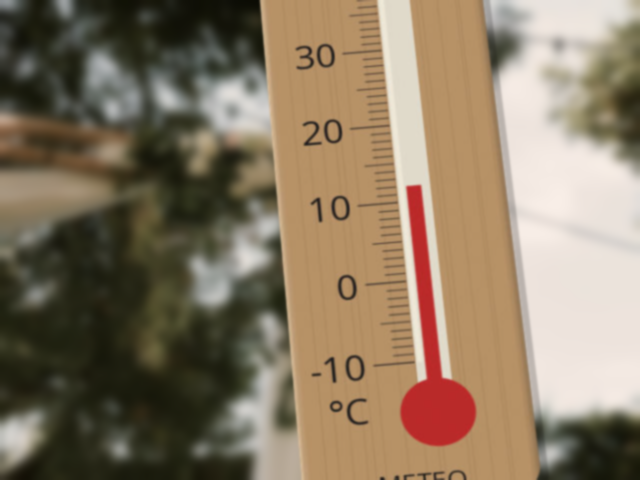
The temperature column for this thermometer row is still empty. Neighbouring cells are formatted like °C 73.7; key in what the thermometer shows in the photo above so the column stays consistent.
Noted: °C 12
